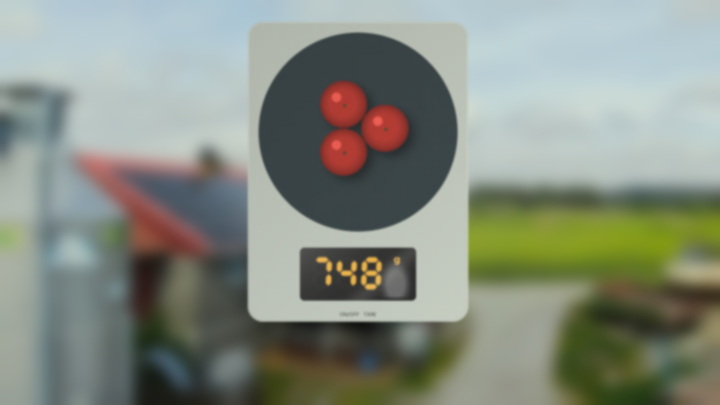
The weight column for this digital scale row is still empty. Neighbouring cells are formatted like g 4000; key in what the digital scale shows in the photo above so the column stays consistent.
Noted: g 748
